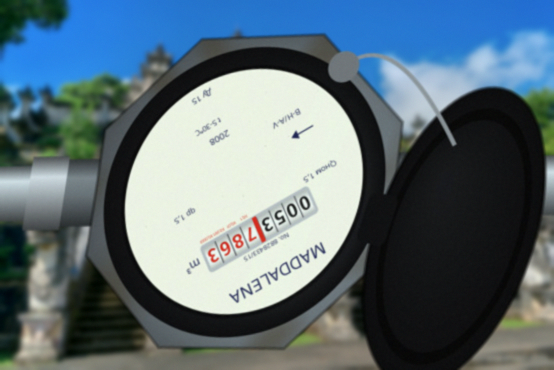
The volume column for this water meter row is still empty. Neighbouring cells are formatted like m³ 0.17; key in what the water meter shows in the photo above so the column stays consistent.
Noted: m³ 53.7863
